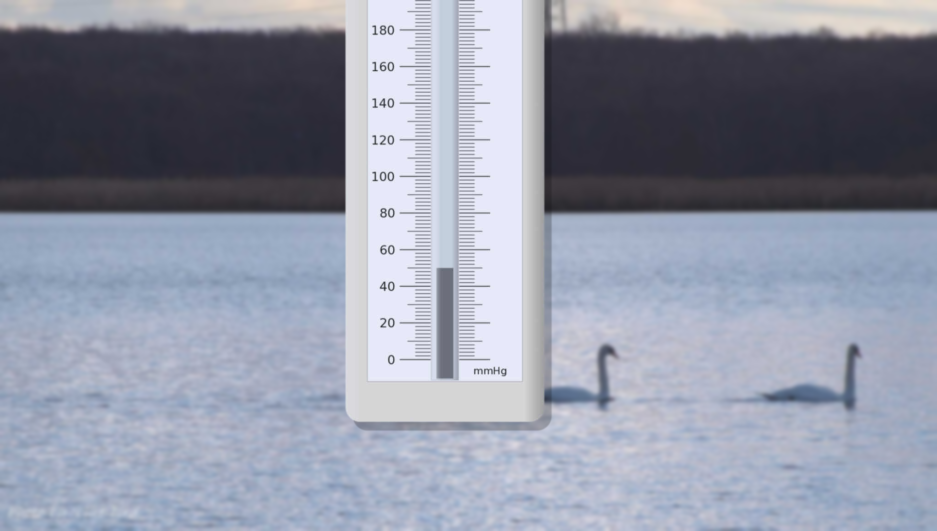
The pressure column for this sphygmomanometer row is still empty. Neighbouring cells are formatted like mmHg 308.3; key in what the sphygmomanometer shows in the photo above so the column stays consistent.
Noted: mmHg 50
